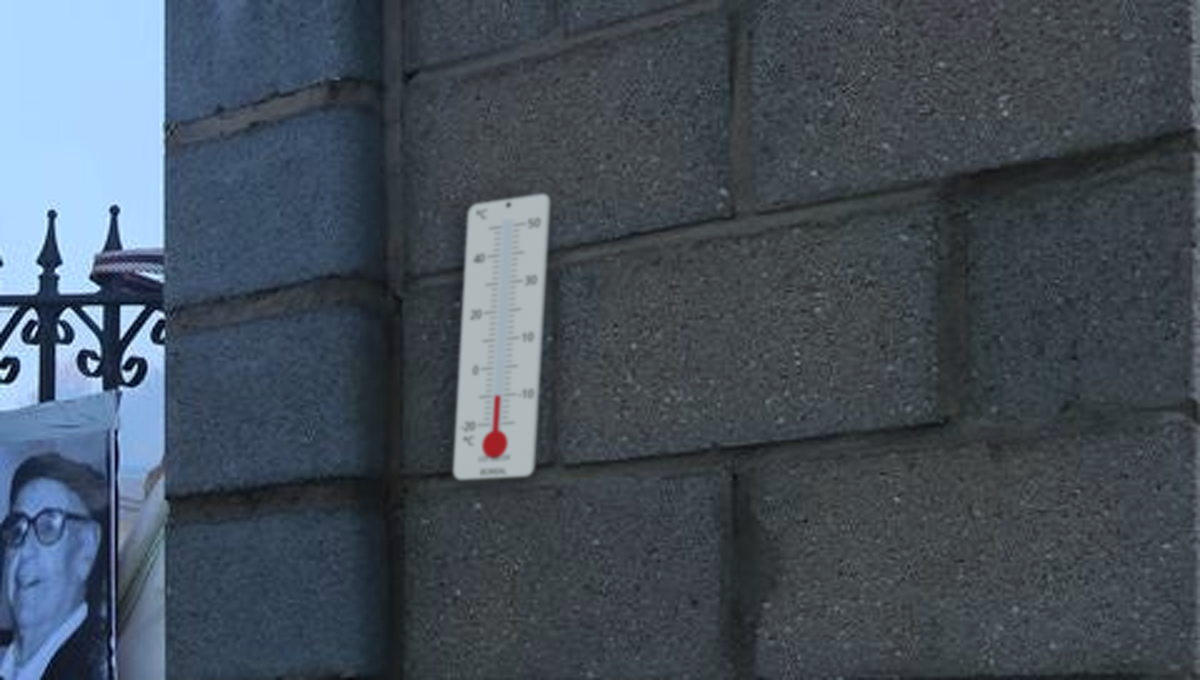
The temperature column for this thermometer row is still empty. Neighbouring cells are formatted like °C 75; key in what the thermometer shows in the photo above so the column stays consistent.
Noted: °C -10
